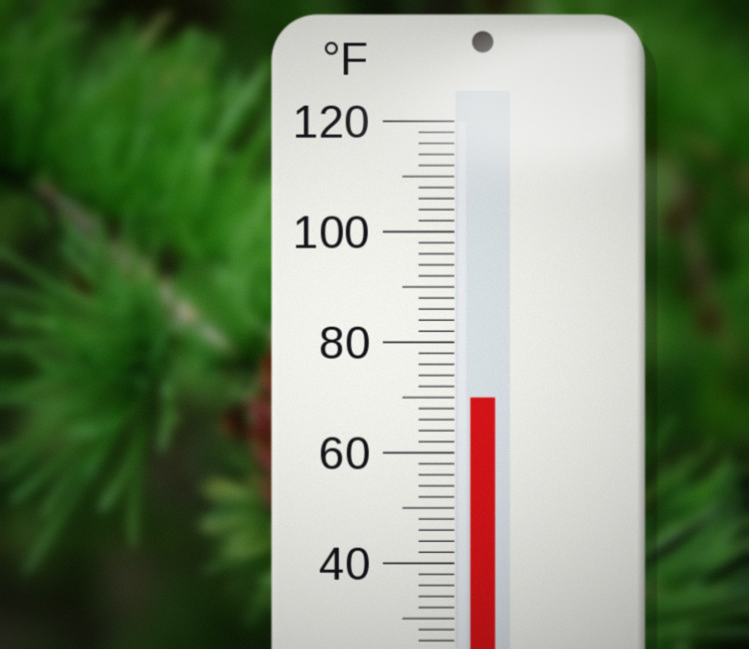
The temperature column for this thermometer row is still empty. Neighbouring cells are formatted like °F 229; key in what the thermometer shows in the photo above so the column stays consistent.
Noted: °F 70
